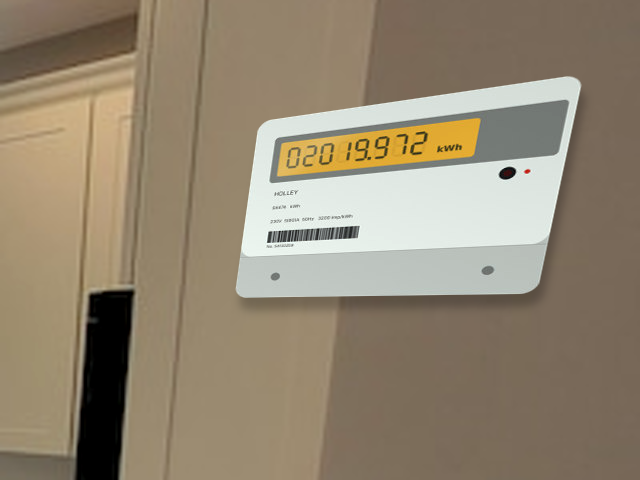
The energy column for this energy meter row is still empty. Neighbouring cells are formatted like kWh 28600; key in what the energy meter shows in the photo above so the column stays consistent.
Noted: kWh 2019.972
